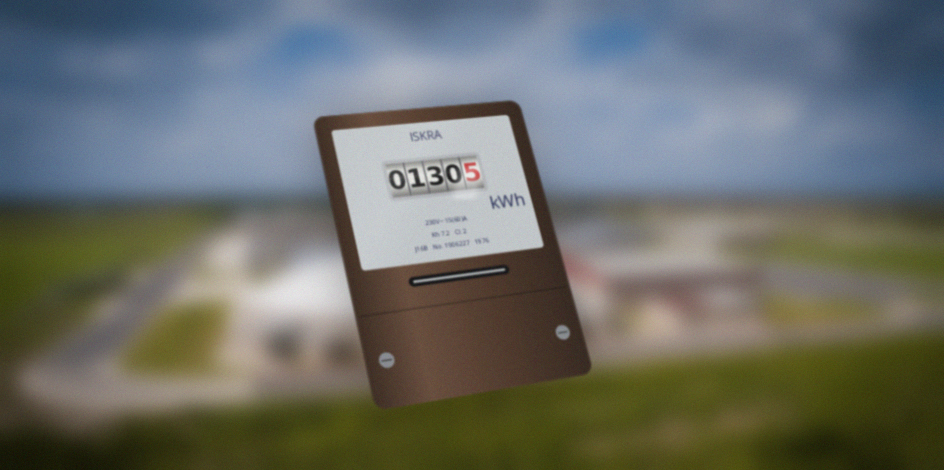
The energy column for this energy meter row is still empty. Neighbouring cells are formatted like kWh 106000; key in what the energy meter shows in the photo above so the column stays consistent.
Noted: kWh 130.5
